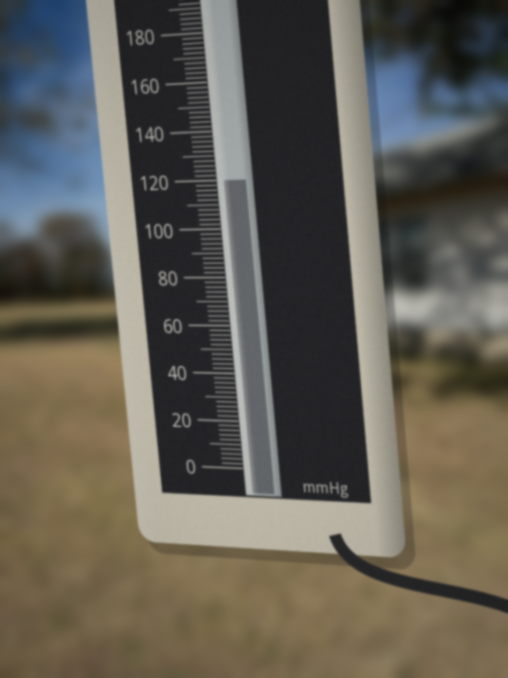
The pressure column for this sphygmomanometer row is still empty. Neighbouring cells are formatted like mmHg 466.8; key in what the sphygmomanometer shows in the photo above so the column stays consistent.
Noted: mmHg 120
